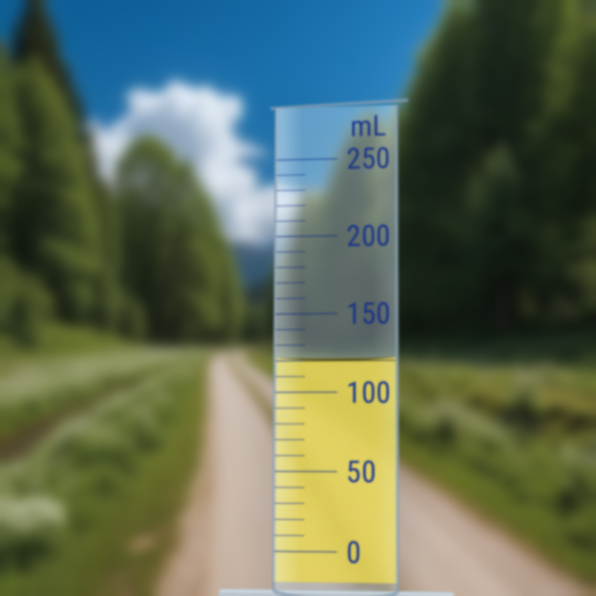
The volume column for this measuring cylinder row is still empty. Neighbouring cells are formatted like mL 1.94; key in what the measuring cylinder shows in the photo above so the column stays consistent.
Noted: mL 120
